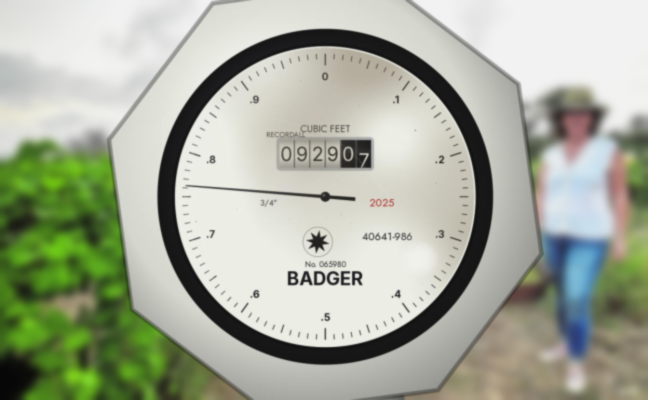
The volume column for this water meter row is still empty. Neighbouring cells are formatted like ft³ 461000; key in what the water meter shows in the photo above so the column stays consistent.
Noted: ft³ 92906.76
